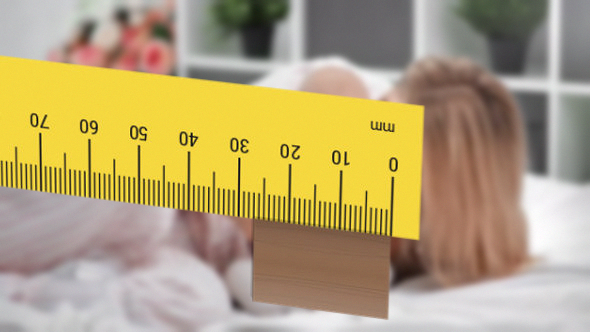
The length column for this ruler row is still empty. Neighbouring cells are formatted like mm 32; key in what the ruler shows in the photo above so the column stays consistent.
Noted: mm 27
